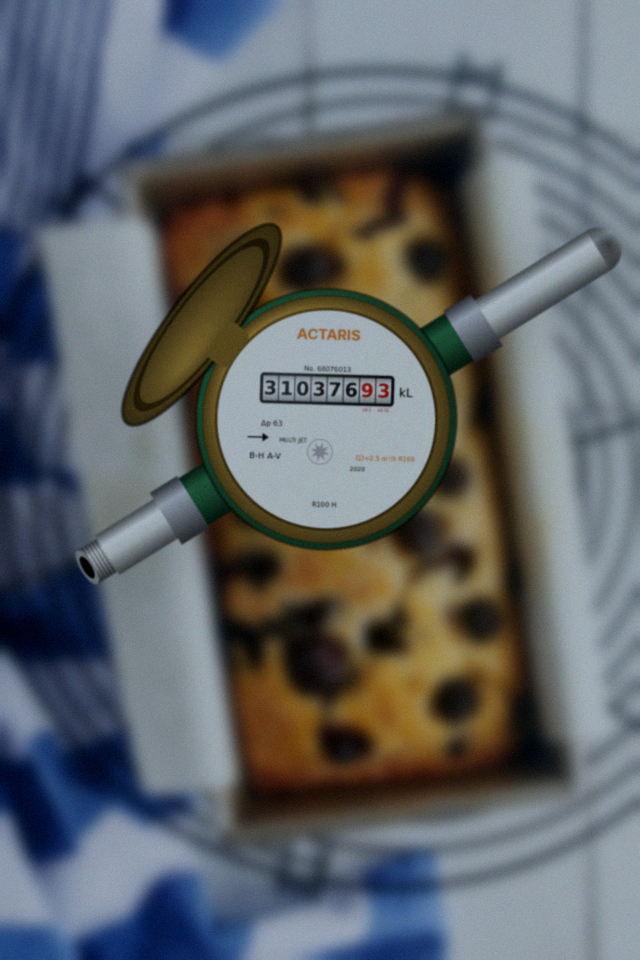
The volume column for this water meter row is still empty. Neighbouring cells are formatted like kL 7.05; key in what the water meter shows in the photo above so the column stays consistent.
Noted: kL 310376.93
